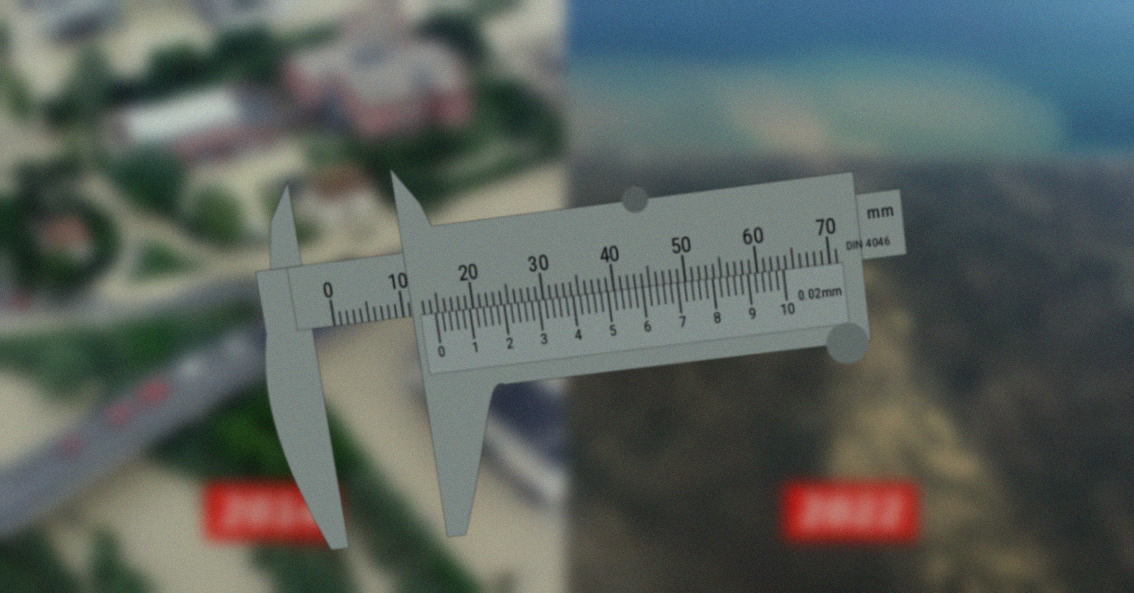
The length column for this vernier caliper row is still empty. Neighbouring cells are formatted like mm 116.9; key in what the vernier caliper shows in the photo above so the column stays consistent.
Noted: mm 14.6
